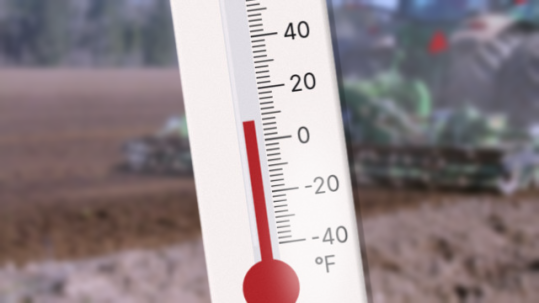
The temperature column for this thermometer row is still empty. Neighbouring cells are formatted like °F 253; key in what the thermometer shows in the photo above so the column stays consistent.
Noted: °F 8
